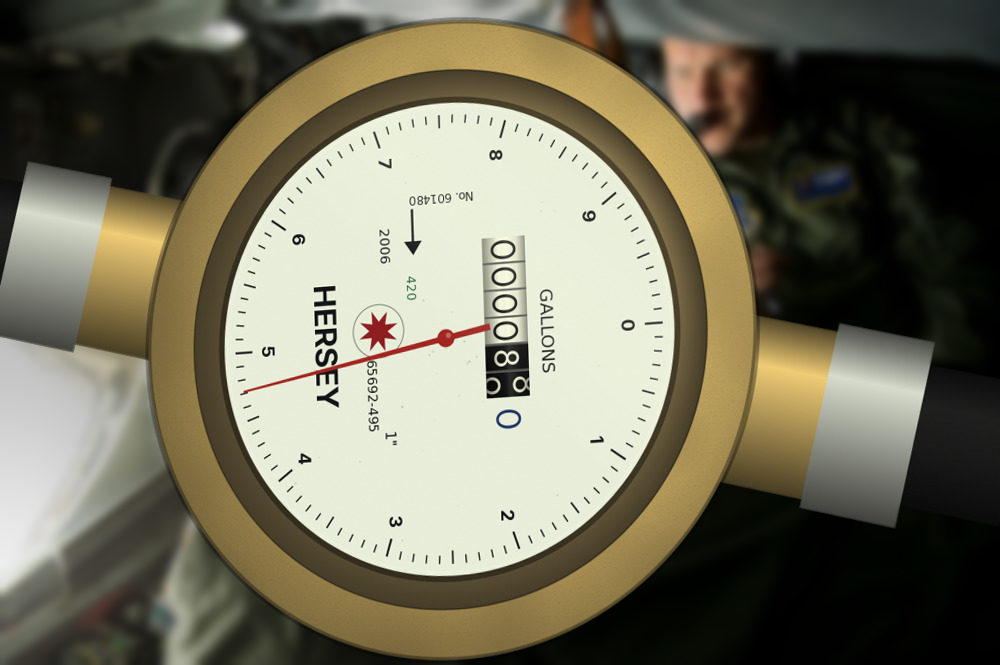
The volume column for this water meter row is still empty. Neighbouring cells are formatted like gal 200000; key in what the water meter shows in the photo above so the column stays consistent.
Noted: gal 884.7
